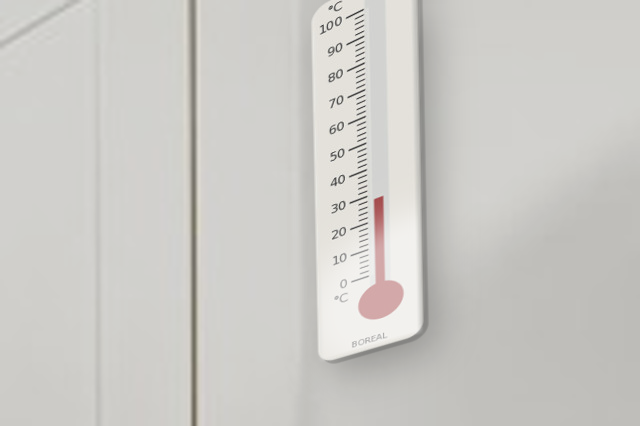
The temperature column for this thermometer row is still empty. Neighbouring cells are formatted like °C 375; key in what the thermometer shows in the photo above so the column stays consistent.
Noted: °C 28
